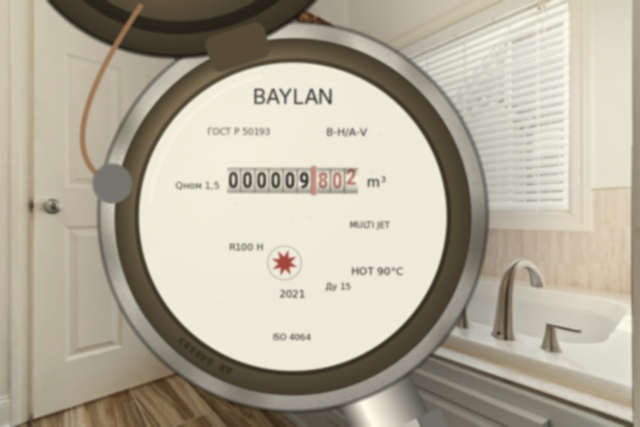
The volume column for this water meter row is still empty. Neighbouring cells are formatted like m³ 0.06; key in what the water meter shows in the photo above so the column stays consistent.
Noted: m³ 9.802
